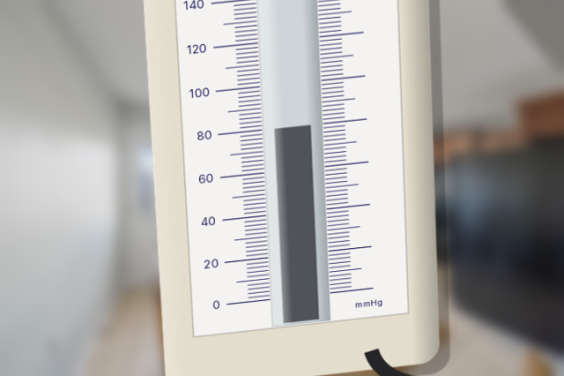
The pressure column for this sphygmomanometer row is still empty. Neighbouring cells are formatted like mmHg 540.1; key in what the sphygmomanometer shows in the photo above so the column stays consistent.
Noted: mmHg 80
